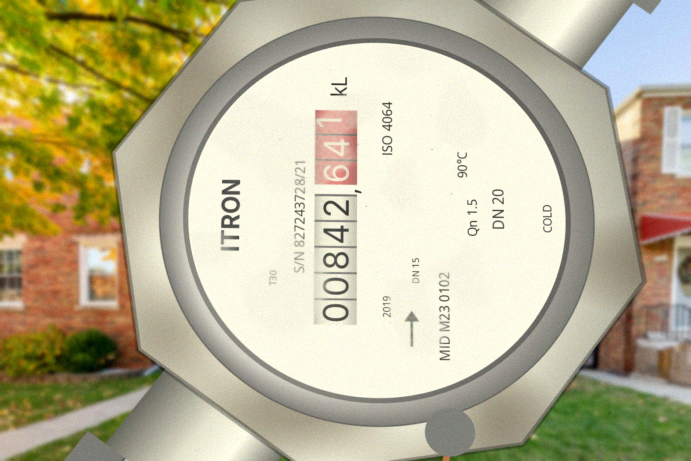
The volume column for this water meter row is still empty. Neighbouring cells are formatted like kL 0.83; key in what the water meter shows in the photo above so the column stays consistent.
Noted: kL 842.641
